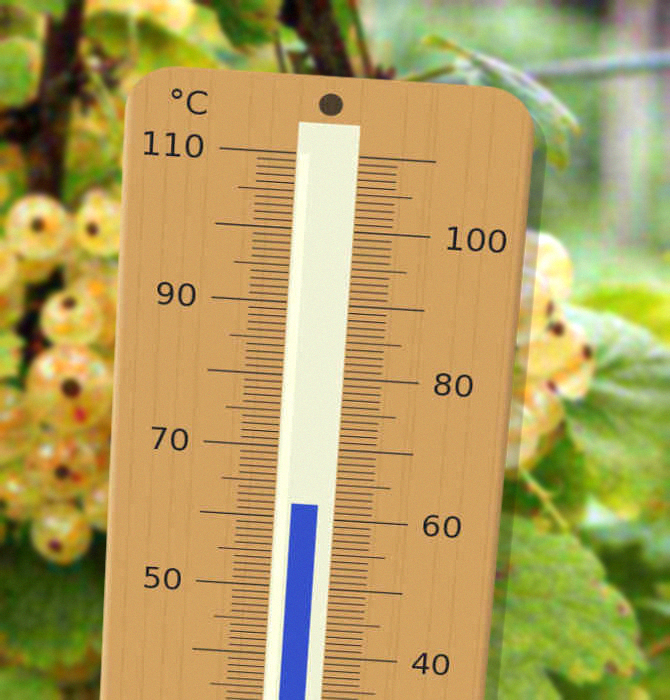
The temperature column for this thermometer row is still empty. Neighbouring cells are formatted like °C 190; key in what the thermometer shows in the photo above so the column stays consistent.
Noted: °C 62
